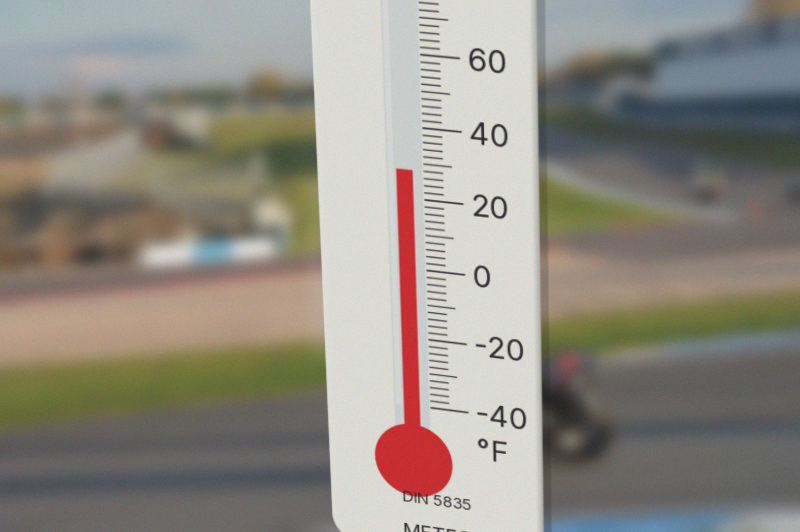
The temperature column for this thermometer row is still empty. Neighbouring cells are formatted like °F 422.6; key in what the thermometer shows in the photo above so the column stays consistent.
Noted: °F 28
